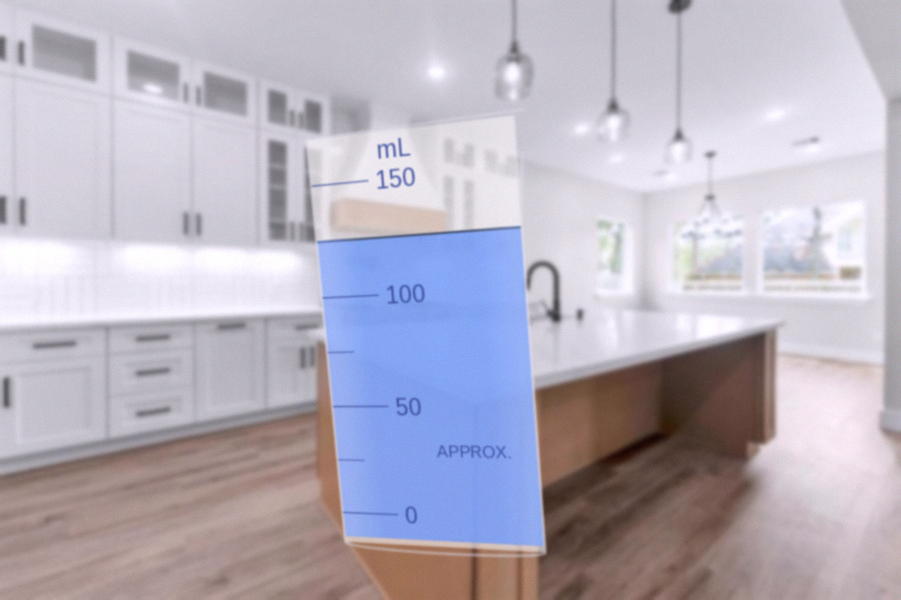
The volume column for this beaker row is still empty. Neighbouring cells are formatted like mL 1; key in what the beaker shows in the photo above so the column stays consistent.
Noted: mL 125
